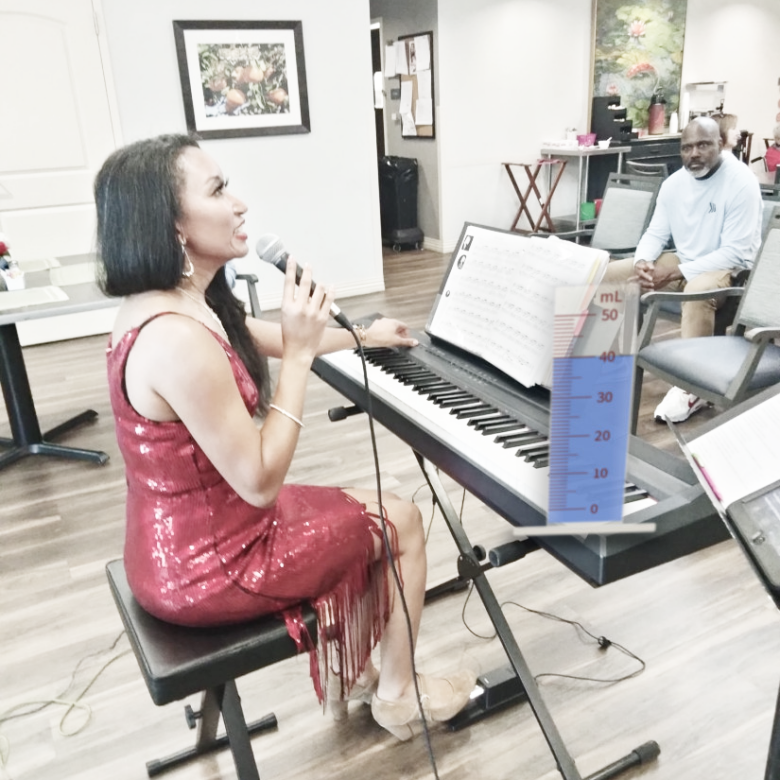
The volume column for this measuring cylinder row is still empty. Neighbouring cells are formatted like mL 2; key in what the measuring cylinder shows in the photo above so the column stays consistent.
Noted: mL 40
